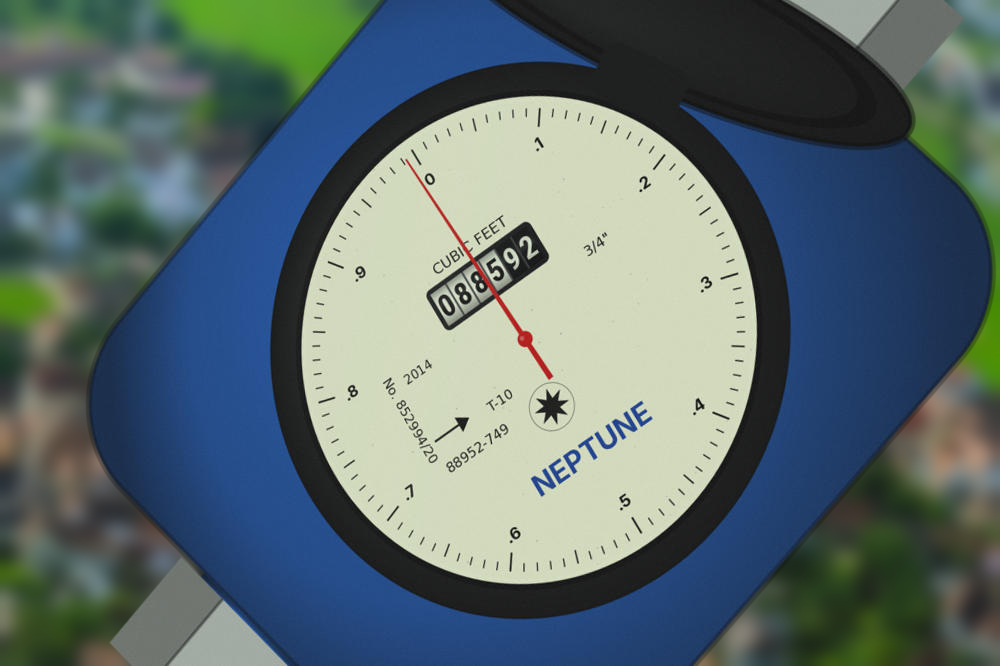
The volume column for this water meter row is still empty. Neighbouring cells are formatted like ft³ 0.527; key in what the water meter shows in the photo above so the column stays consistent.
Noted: ft³ 88591.99
